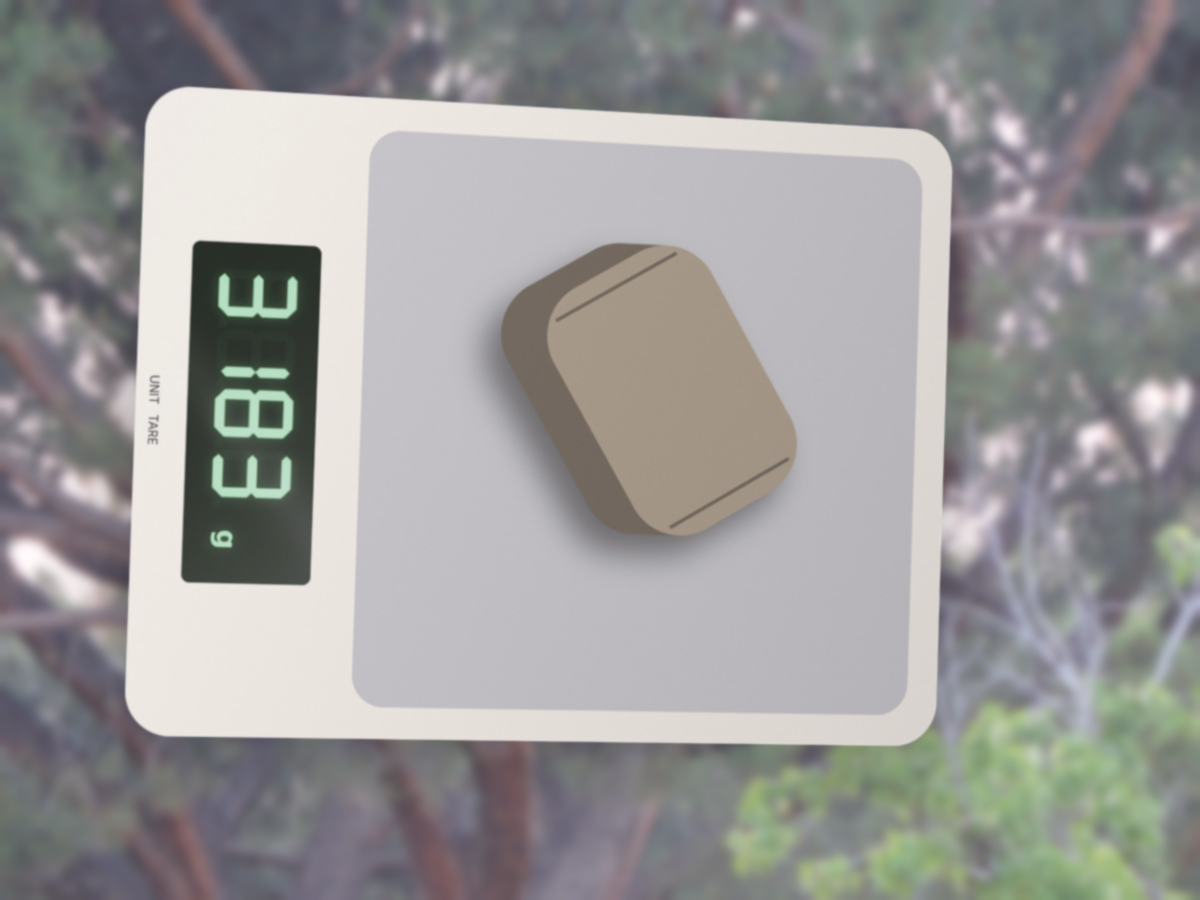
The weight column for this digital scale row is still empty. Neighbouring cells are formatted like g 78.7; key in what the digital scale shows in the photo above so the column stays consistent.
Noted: g 3183
